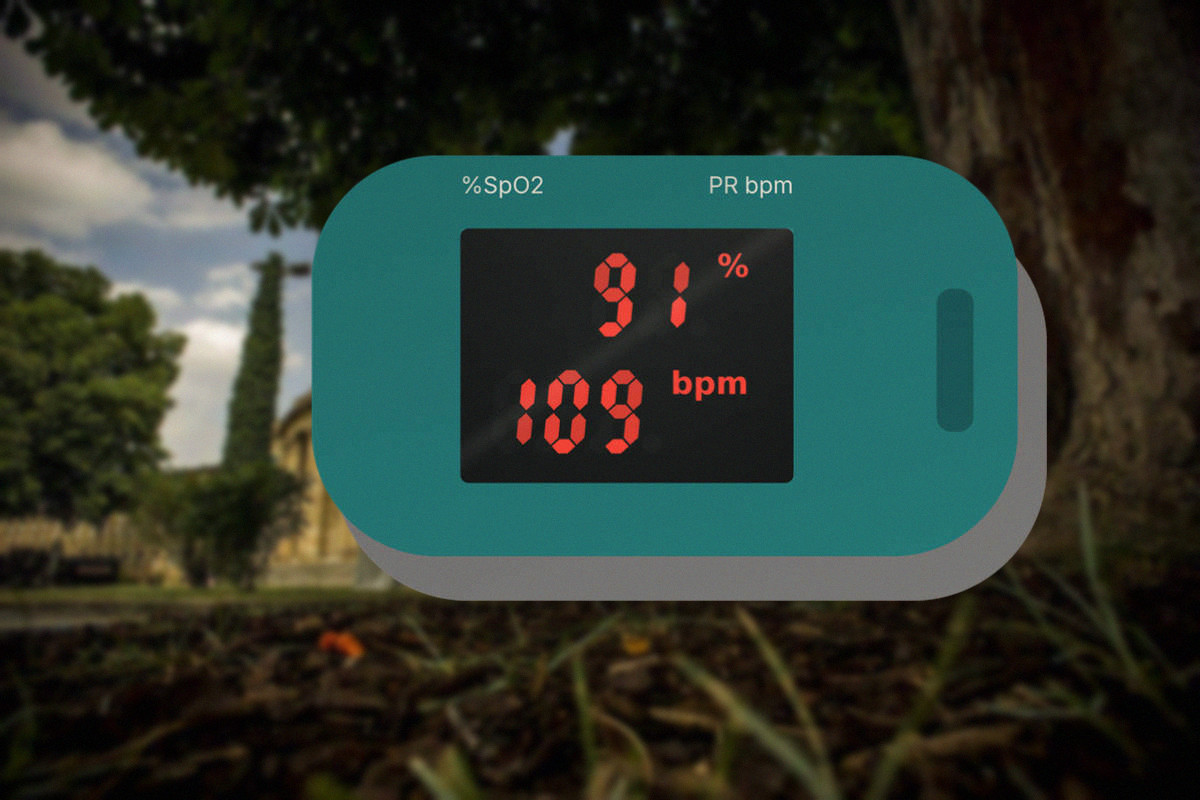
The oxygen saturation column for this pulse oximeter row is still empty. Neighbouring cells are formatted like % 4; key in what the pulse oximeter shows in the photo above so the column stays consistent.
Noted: % 91
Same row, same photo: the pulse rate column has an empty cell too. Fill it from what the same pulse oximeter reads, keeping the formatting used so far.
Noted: bpm 109
